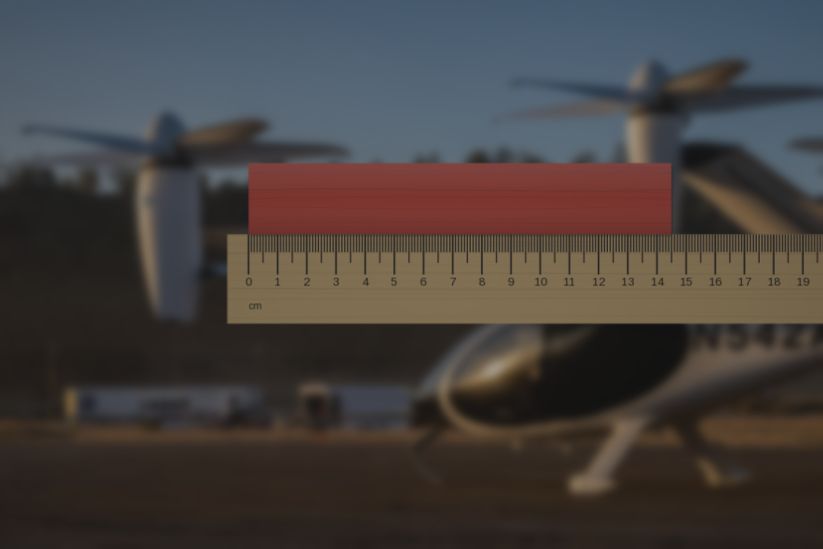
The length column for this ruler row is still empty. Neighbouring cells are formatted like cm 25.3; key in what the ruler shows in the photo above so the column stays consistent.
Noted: cm 14.5
